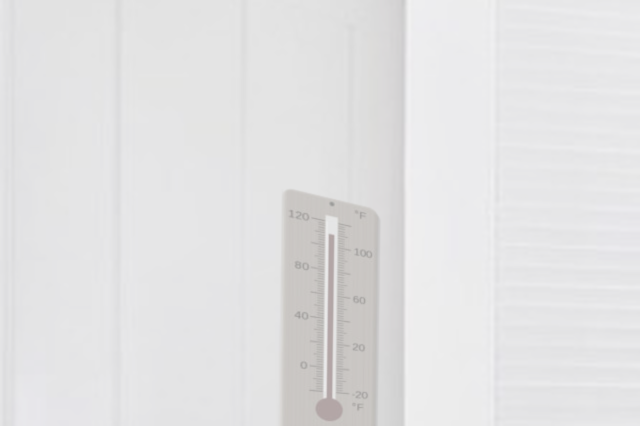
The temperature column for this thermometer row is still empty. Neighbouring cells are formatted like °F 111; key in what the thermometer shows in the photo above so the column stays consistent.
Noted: °F 110
